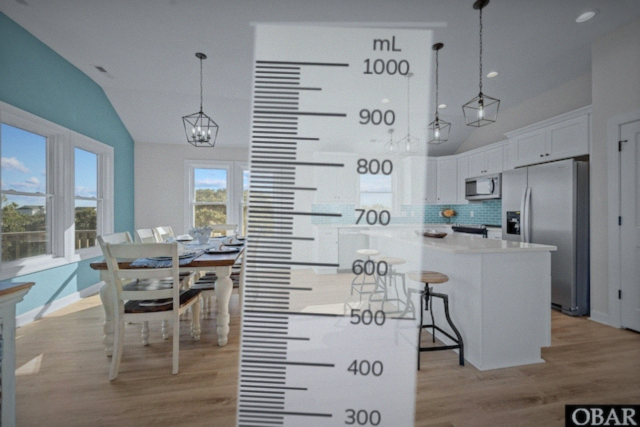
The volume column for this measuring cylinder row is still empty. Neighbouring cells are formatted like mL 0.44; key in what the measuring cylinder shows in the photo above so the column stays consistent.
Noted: mL 500
